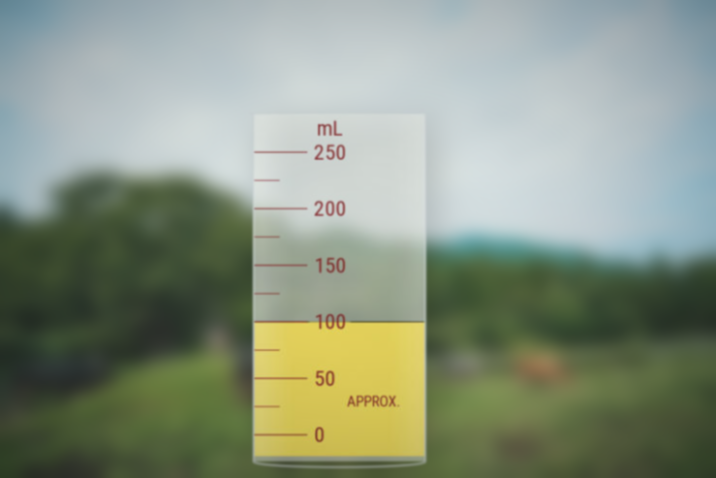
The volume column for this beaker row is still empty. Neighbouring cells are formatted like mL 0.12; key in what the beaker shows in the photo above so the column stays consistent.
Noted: mL 100
